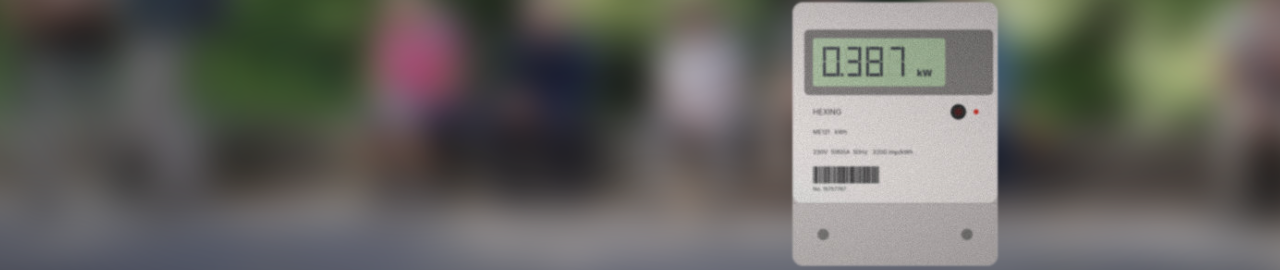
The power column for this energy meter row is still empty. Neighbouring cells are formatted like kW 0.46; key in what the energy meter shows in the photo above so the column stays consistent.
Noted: kW 0.387
